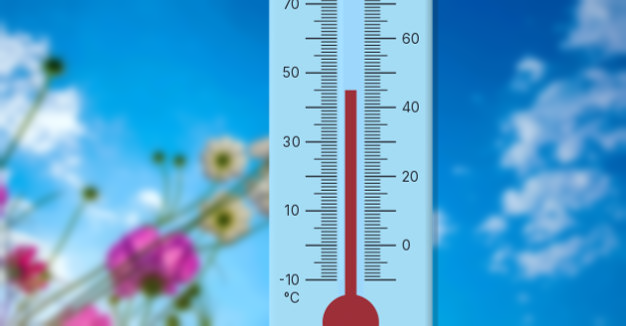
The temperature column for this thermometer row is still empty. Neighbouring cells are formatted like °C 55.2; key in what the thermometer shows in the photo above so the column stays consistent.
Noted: °C 45
